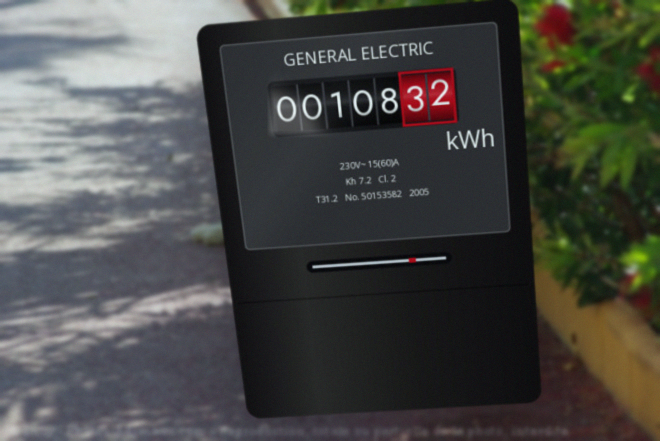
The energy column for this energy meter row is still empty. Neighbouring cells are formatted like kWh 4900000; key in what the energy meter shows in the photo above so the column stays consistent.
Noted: kWh 108.32
